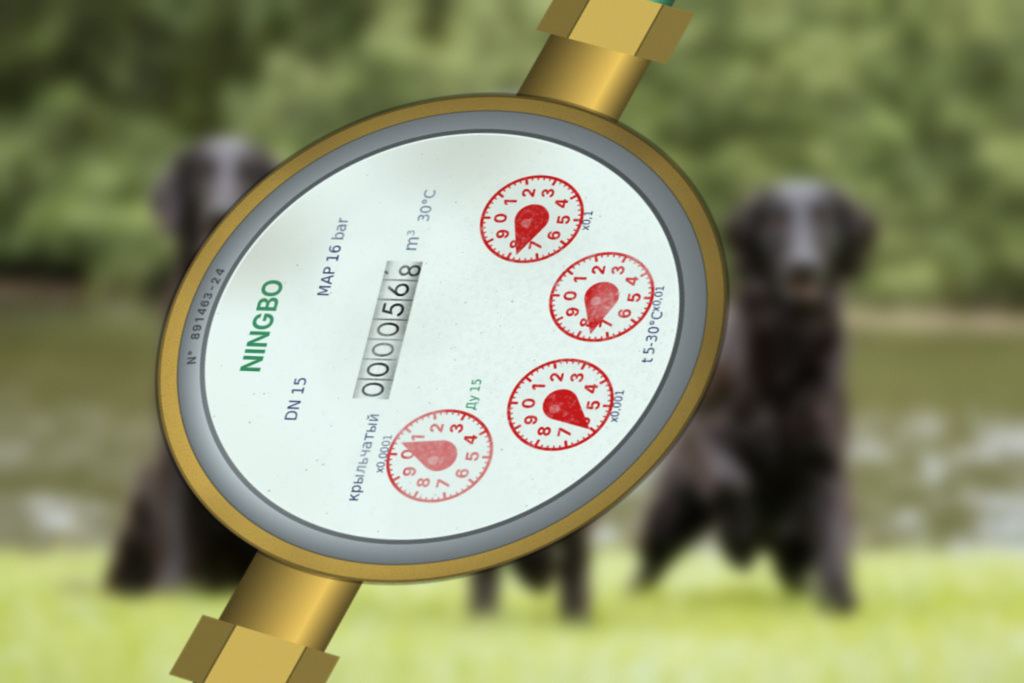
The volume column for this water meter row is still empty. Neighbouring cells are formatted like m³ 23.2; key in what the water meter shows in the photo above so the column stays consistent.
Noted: m³ 567.7760
